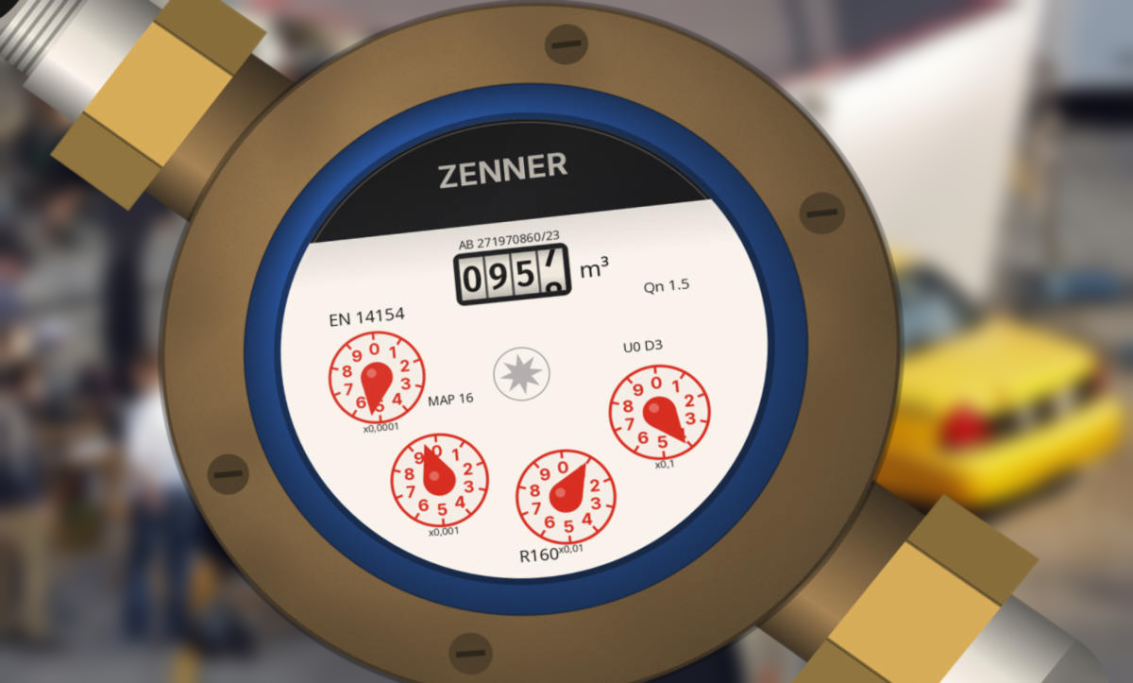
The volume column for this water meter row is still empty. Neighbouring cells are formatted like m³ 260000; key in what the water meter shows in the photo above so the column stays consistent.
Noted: m³ 957.4095
